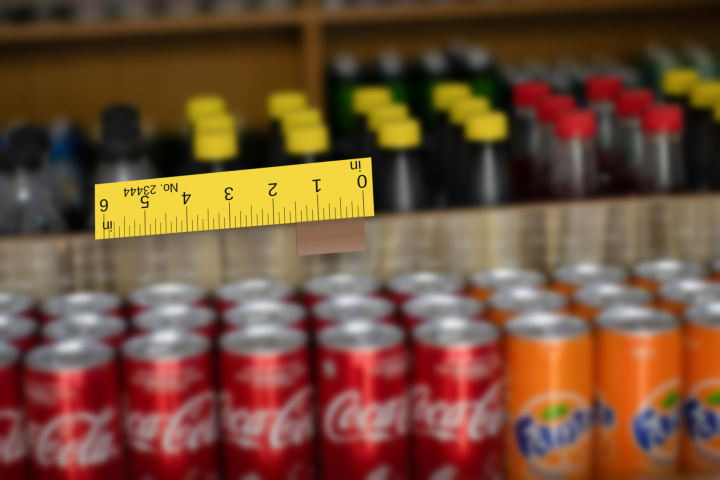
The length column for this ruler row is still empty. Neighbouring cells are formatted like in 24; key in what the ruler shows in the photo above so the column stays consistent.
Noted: in 1.5
